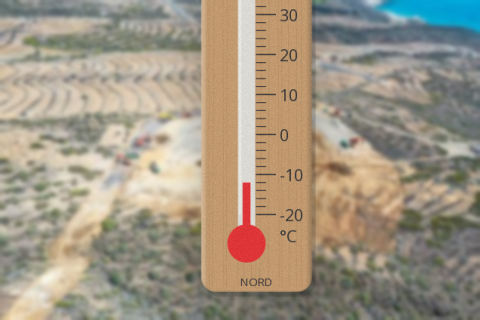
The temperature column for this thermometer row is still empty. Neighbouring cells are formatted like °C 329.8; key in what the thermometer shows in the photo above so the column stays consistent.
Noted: °C -12
